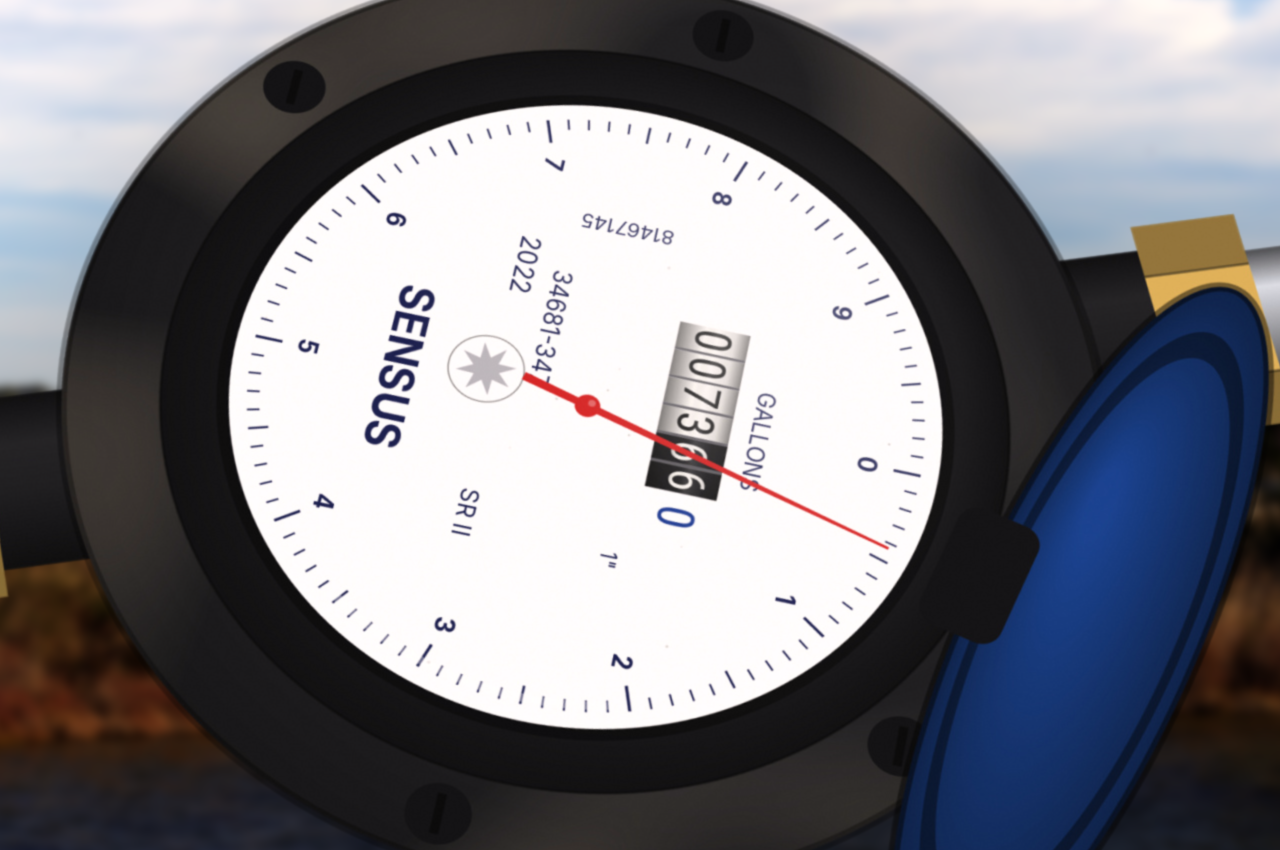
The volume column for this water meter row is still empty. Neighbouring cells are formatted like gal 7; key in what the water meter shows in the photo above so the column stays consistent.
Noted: gal 73660.4
